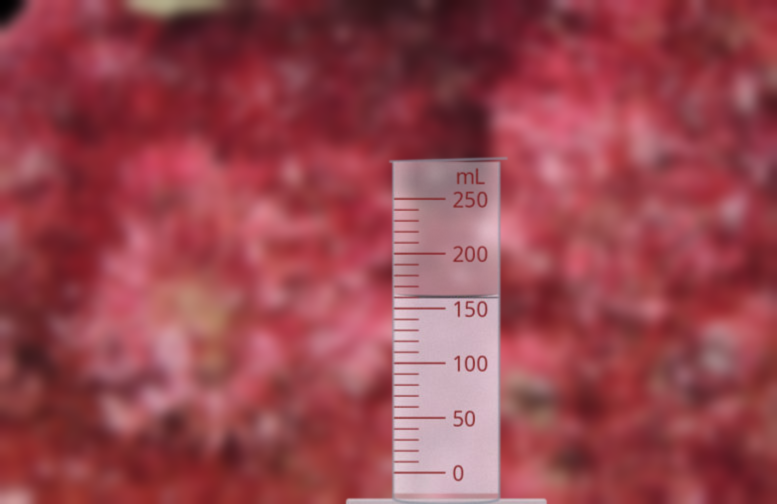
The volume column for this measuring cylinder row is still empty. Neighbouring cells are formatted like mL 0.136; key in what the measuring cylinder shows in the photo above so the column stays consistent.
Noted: mL 160
